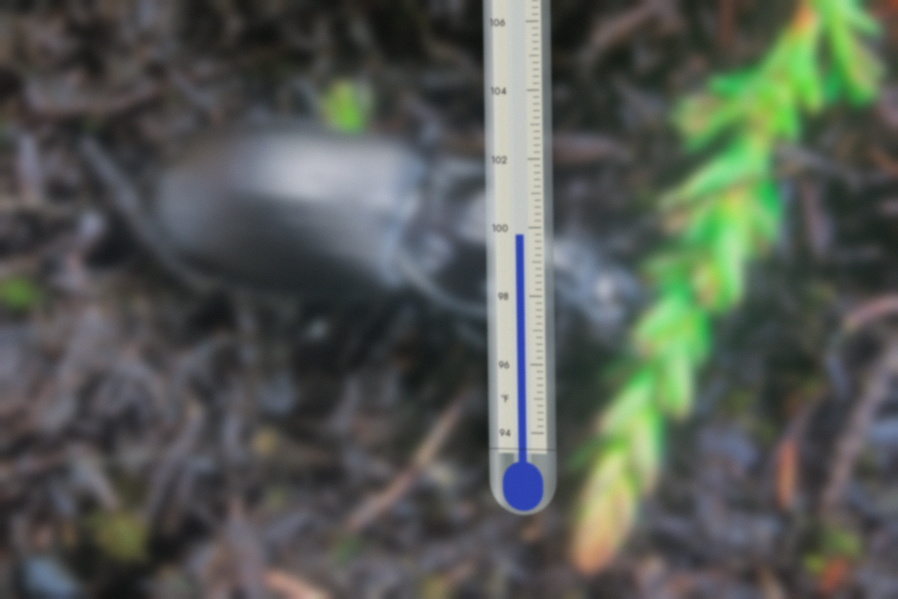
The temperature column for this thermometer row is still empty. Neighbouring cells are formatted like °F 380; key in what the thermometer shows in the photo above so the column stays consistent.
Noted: °F 99.8
